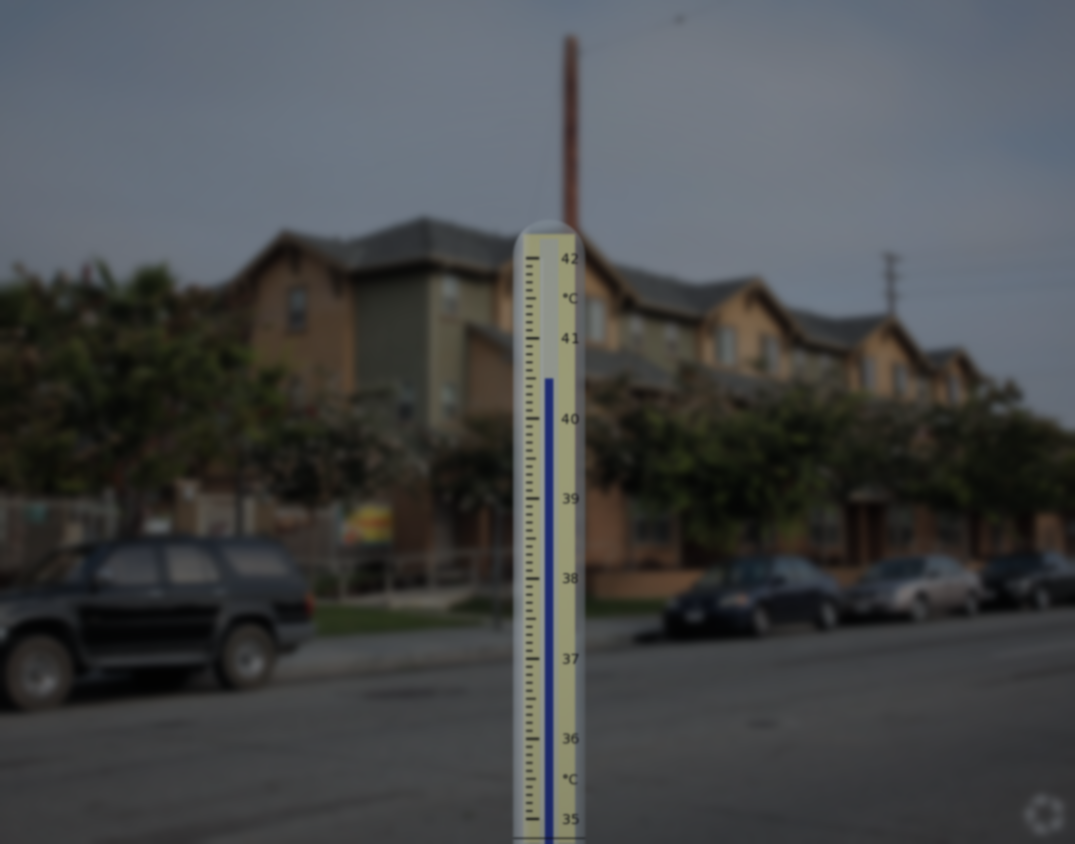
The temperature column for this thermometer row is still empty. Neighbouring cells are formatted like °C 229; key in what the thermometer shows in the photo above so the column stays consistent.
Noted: °C 40.5
